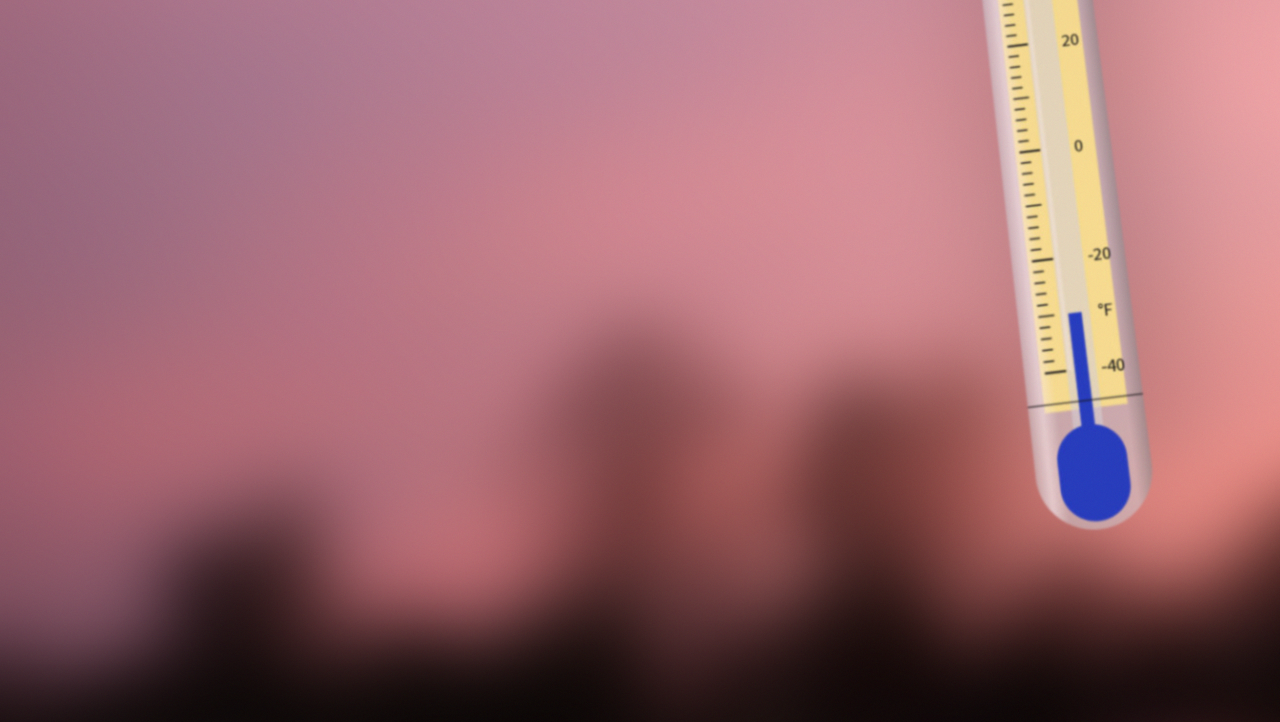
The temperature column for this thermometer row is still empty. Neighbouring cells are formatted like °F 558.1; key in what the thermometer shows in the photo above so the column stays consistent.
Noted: °F -30
